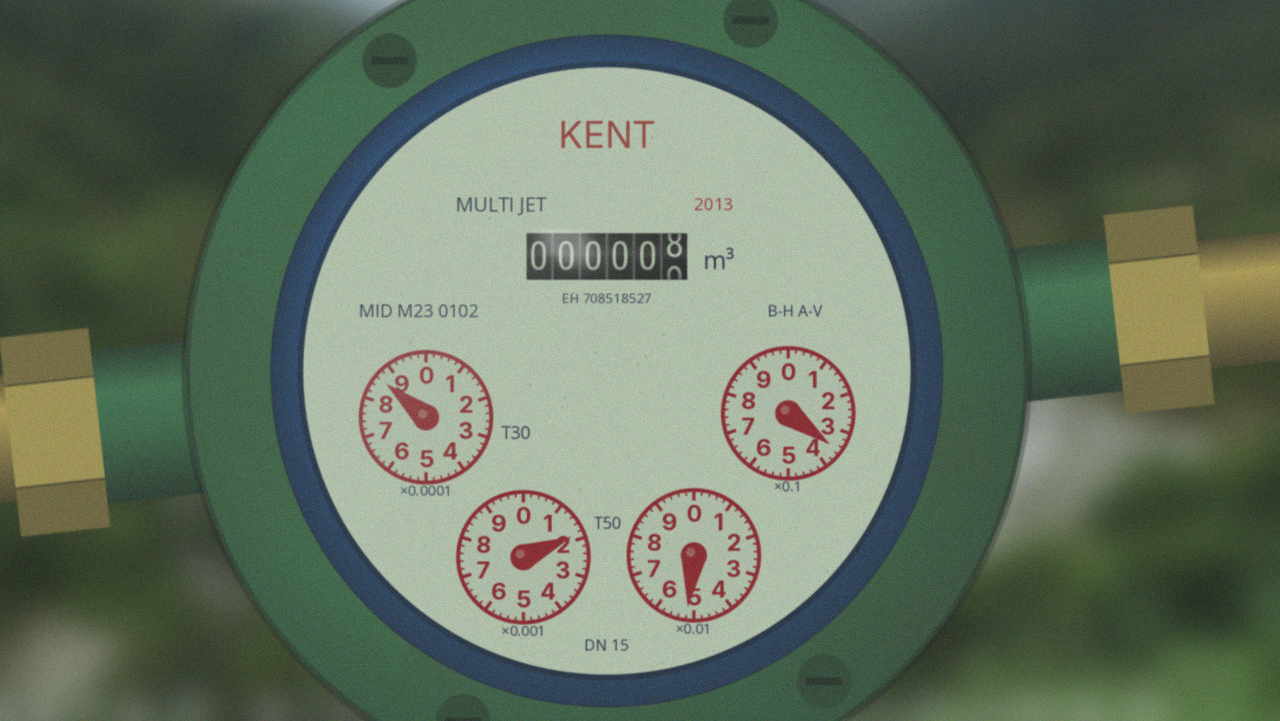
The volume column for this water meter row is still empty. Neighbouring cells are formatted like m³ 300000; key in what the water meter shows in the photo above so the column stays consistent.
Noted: m³ 8.3518
